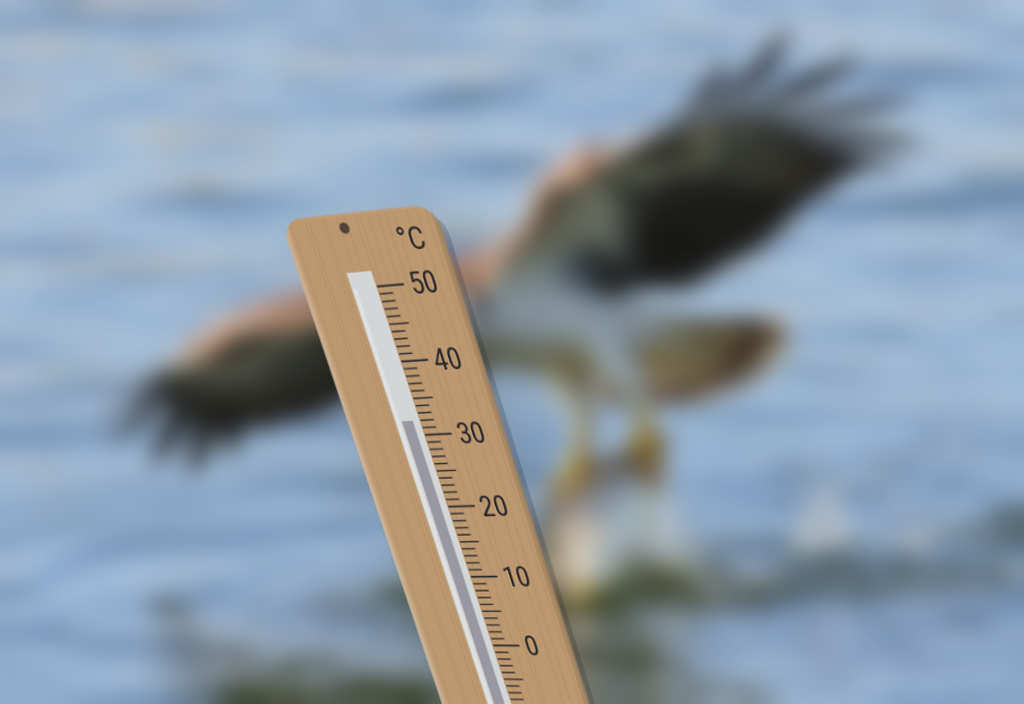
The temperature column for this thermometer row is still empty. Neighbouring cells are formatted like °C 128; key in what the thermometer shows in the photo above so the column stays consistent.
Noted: °C 32
